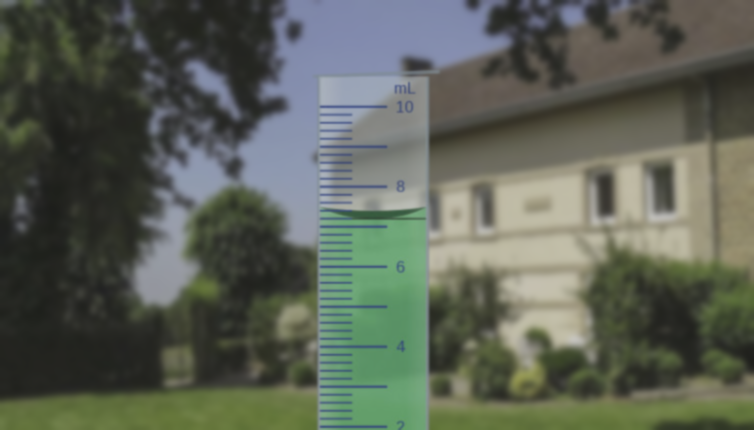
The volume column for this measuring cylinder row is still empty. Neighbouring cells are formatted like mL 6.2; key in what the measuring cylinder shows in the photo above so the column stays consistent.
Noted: mL 7.2
